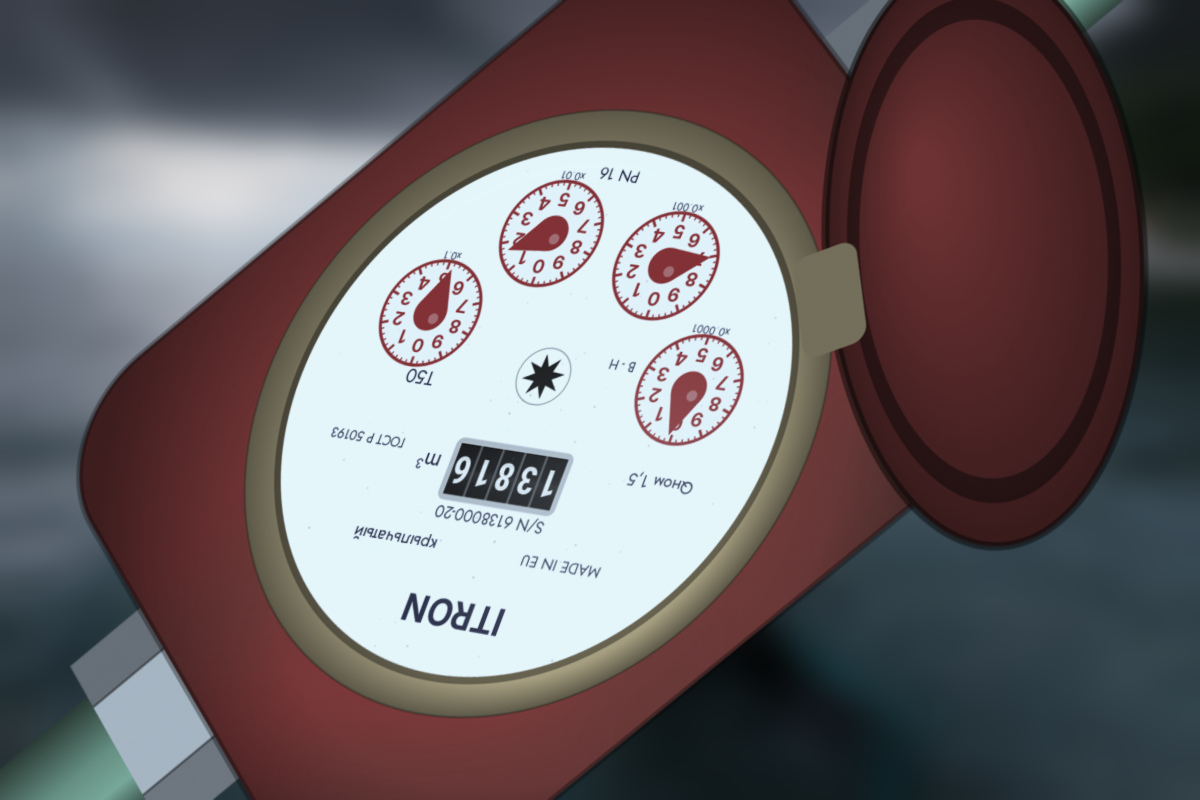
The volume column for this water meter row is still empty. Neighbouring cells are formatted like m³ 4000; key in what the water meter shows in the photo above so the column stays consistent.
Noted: m³ 13816.5170
